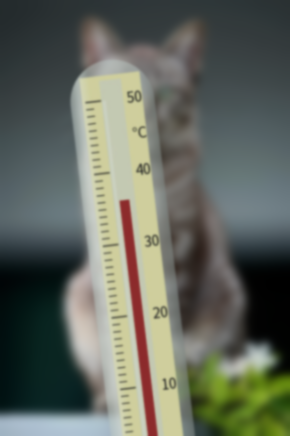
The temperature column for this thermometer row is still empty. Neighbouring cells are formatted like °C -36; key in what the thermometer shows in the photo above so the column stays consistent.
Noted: °C 36
